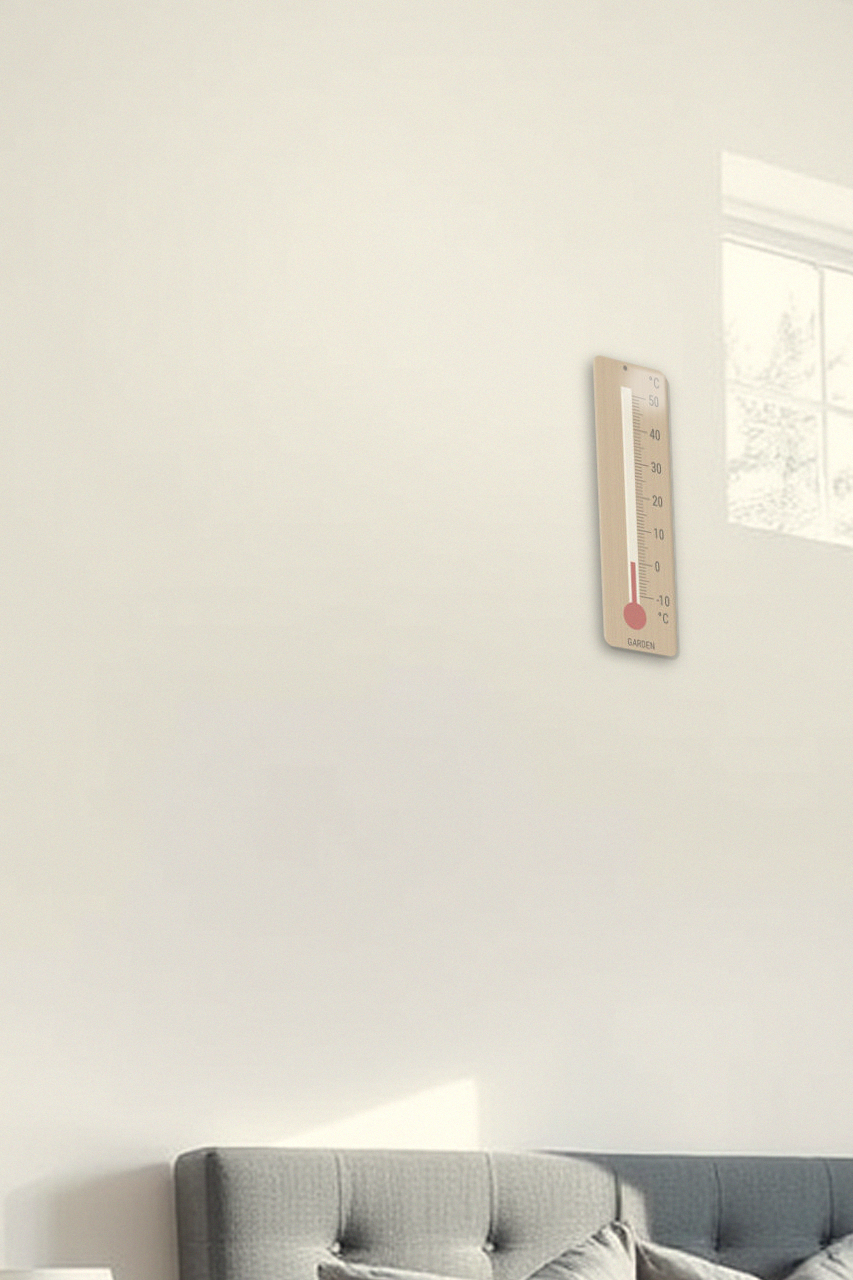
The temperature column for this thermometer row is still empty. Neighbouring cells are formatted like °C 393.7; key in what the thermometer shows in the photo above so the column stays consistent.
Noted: °C 0
